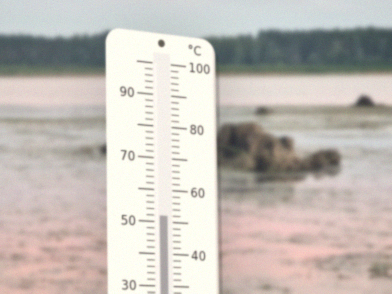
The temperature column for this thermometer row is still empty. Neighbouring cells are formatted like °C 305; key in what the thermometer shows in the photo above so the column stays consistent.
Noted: °C 52
